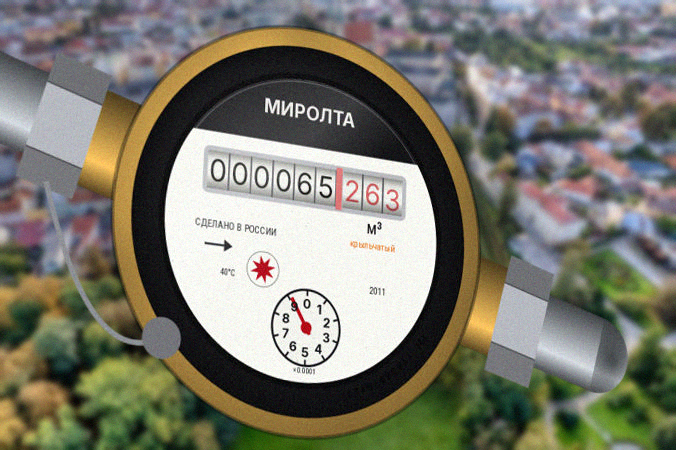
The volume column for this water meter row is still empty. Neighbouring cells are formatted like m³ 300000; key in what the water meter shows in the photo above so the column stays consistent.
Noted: m³ 65.2629
